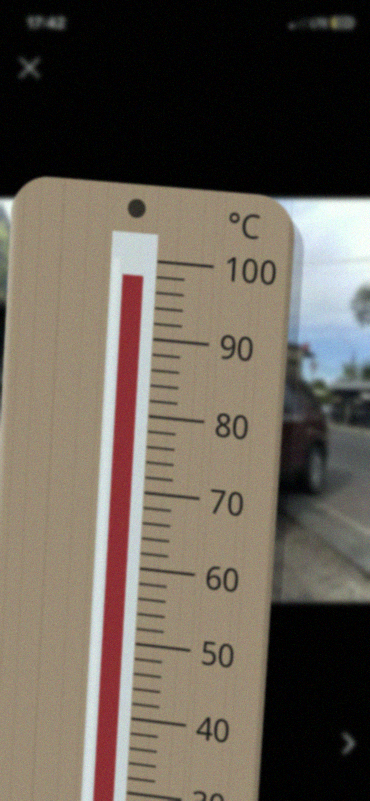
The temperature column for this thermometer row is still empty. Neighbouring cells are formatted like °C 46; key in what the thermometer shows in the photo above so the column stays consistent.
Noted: °C 98
